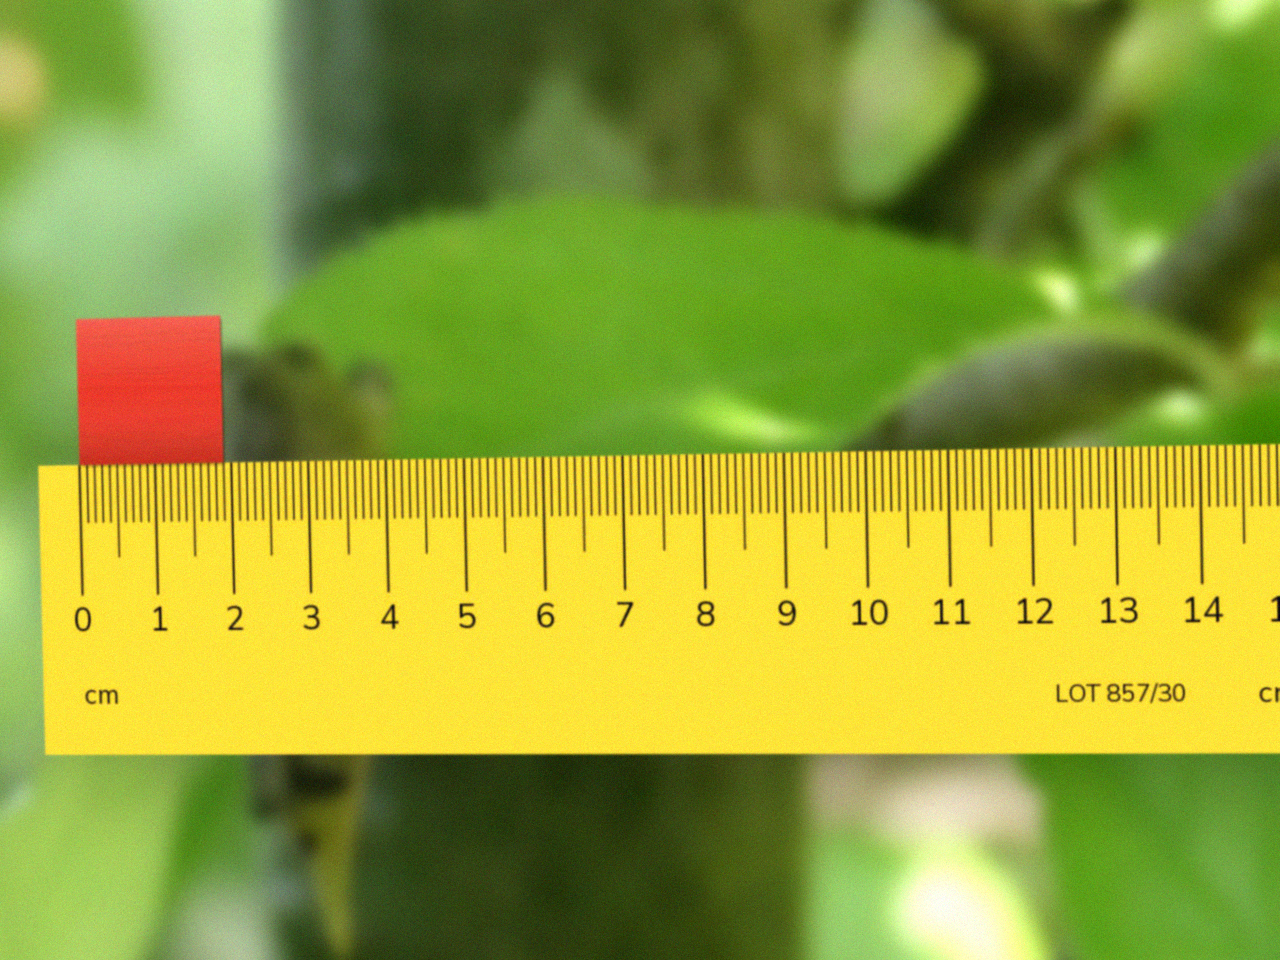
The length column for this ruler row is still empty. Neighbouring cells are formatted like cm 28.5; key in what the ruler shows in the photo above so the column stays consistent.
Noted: cm 1.9
